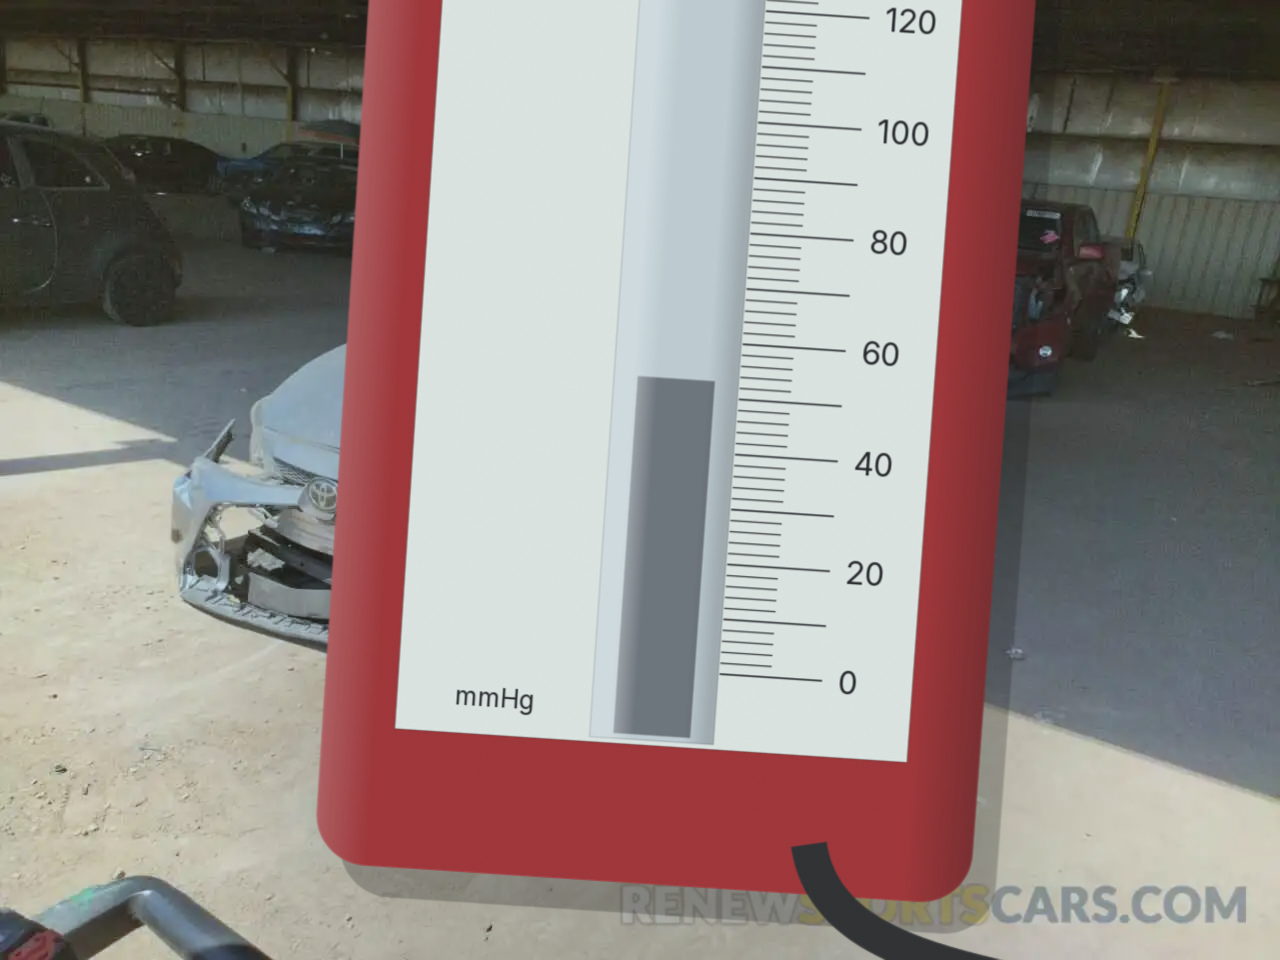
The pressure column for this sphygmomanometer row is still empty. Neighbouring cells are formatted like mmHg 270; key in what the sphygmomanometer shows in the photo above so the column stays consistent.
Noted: mmHg 53
